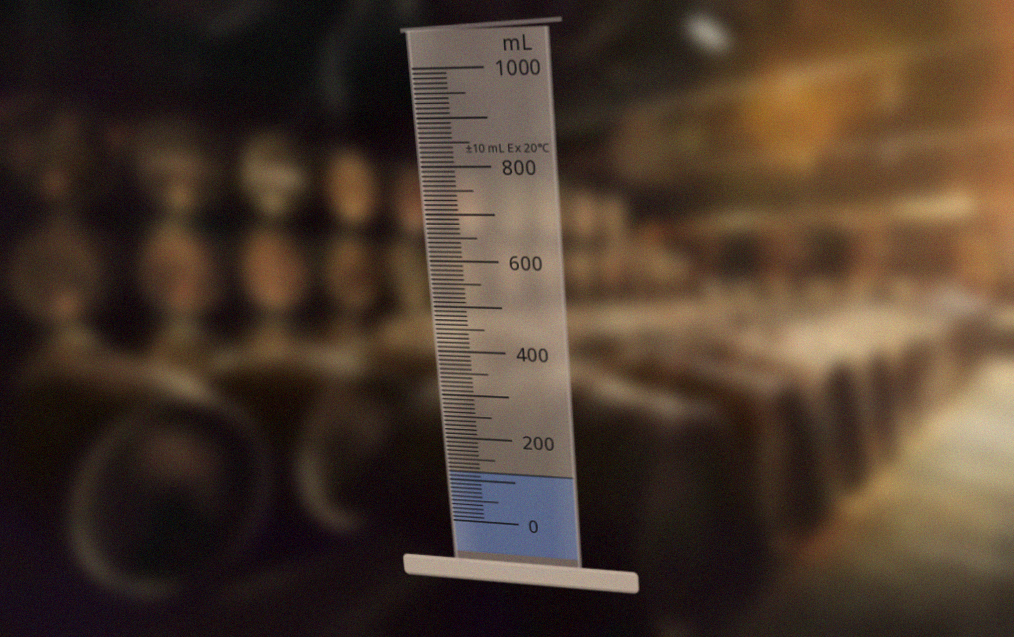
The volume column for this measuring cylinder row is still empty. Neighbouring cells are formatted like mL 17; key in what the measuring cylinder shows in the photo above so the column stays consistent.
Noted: mL 120
